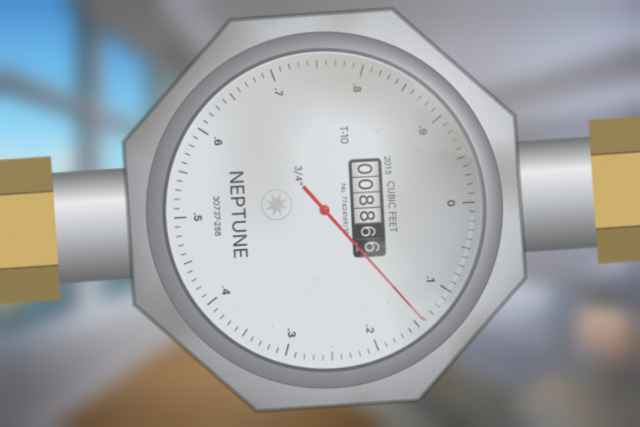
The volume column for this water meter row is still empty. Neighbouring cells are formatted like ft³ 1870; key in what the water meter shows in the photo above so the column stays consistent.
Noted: ft³ 8866.14
